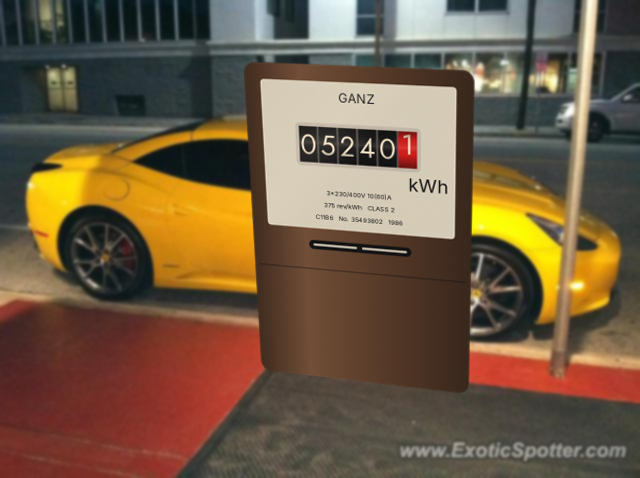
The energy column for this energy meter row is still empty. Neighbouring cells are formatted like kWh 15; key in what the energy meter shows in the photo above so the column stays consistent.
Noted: kWh 5240.1
